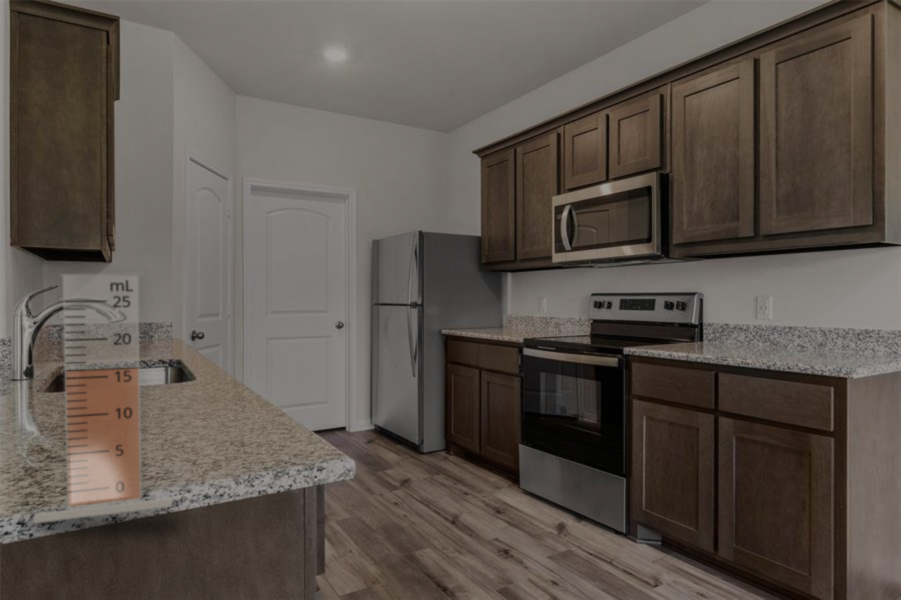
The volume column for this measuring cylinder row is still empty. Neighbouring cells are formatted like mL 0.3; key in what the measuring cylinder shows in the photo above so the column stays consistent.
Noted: mL 16
